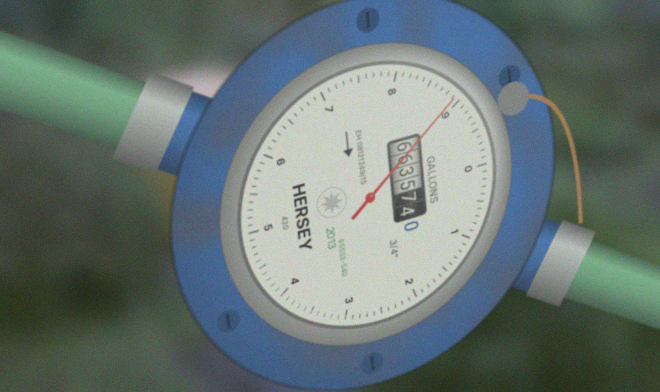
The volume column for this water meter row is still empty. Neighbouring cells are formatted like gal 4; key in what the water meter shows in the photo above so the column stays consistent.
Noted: gal 6635738.9
